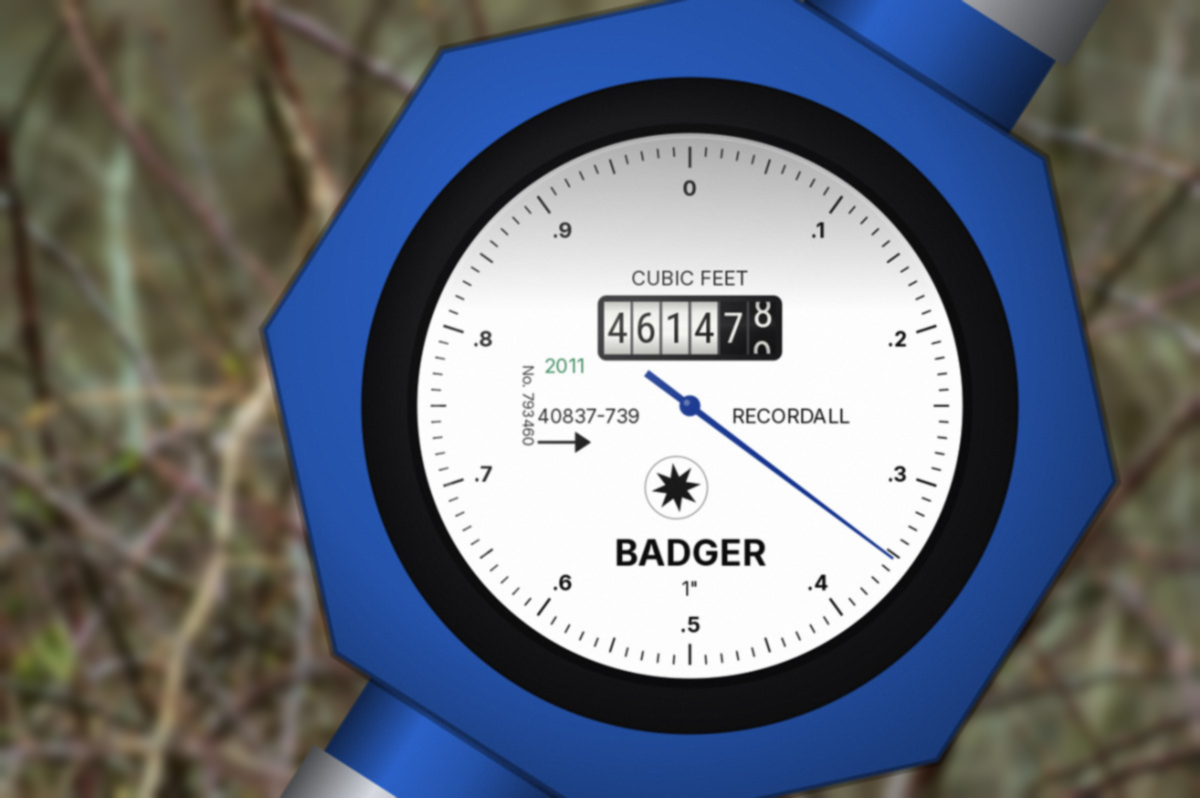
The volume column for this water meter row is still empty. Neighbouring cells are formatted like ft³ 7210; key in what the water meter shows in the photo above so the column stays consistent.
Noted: ft³ 461478.35
